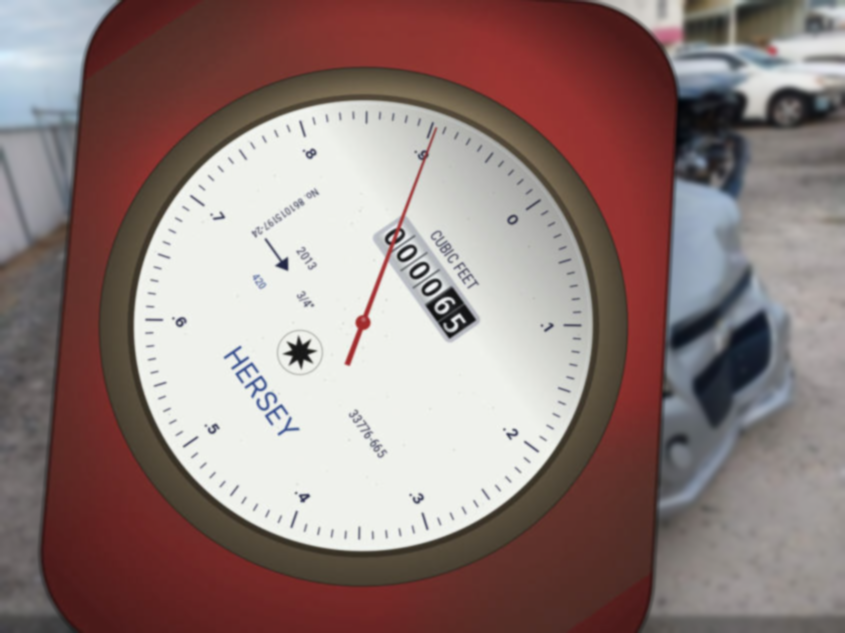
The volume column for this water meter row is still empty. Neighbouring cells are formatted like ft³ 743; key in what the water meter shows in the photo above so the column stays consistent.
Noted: ft³ 64.90
